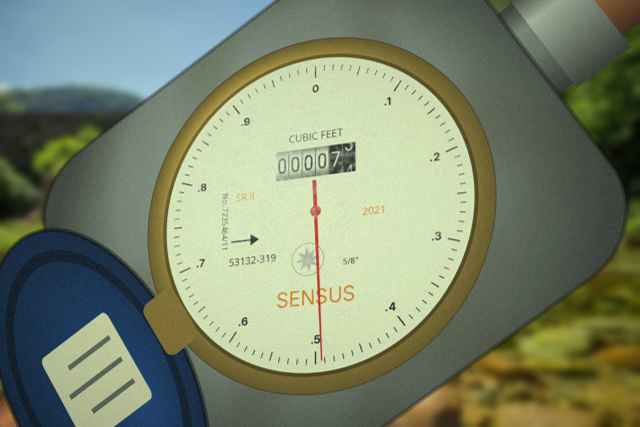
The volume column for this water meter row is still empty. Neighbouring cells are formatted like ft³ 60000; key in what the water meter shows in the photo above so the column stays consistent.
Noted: ft³ 73.49
